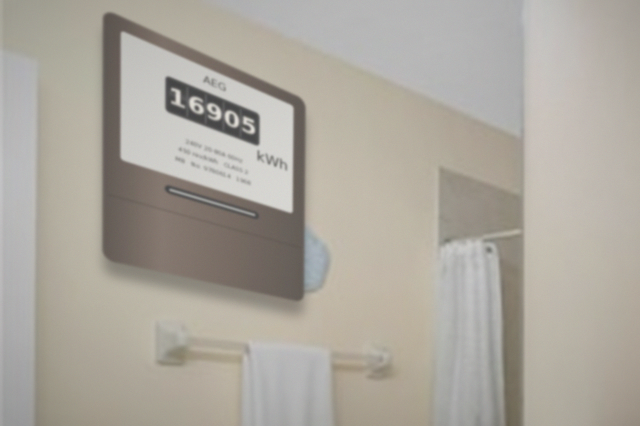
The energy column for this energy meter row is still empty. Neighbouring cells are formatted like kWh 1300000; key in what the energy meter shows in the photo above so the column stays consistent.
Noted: kWh 16905
